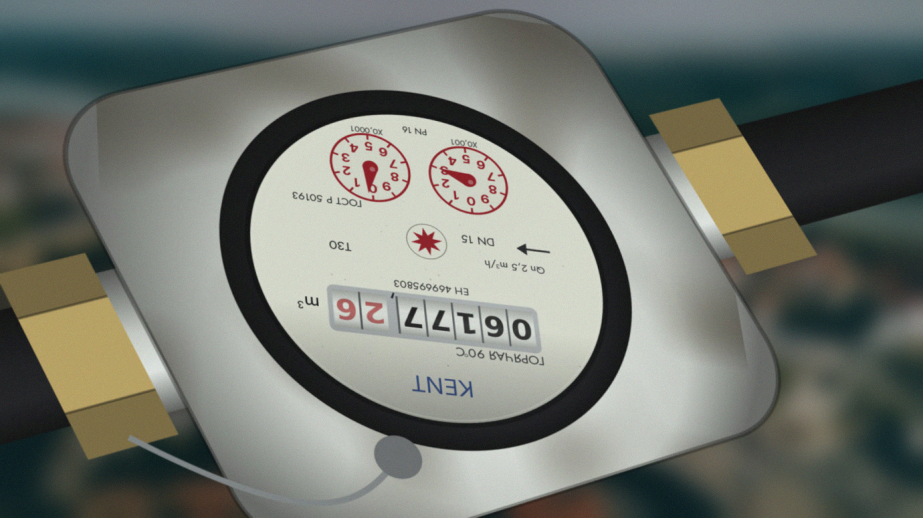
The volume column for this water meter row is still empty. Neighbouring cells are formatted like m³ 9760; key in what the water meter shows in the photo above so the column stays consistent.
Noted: m³ 6177.2630
